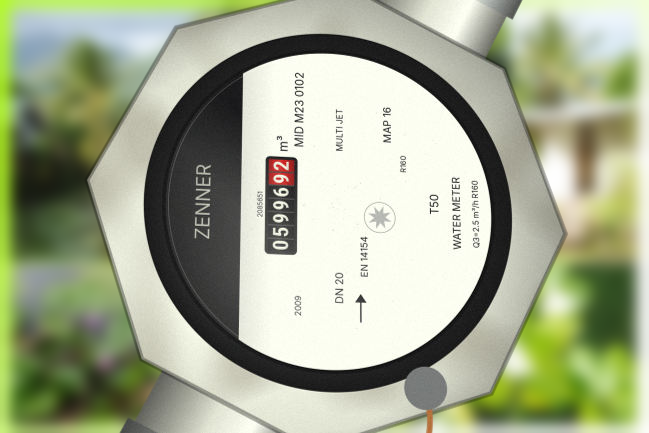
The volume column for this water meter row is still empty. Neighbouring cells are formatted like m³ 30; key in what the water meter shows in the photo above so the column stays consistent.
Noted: m³ 5996.92
